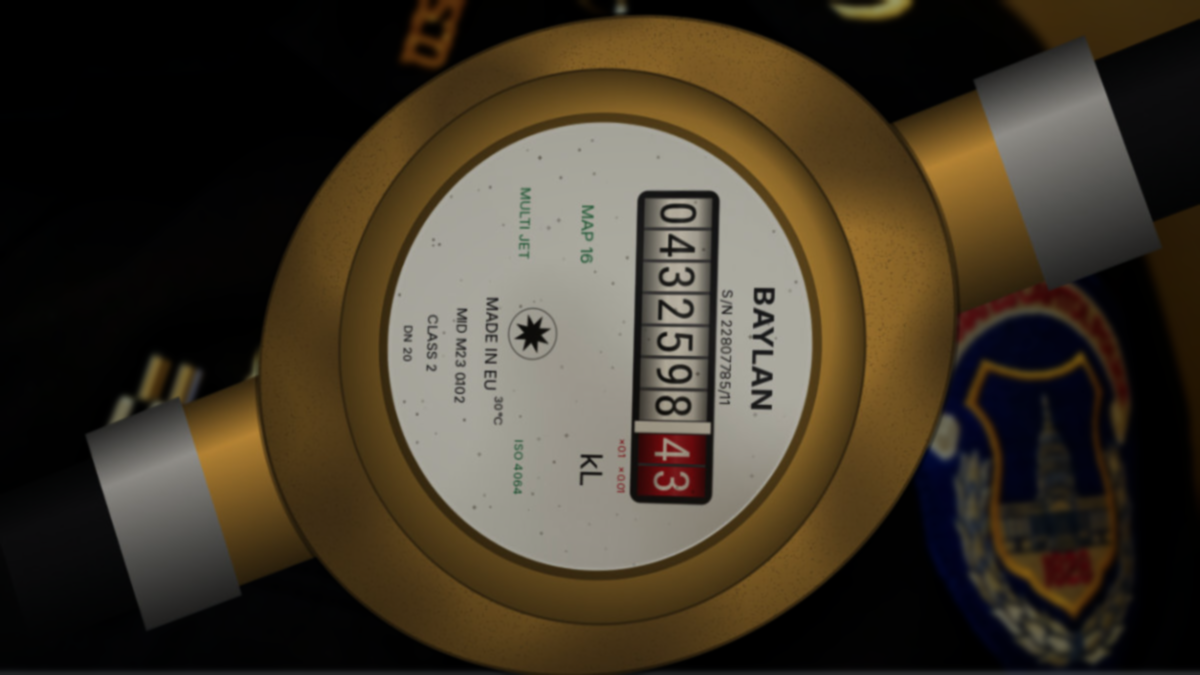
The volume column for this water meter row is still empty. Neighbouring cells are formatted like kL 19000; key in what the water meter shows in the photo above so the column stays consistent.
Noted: kL 432598.43
